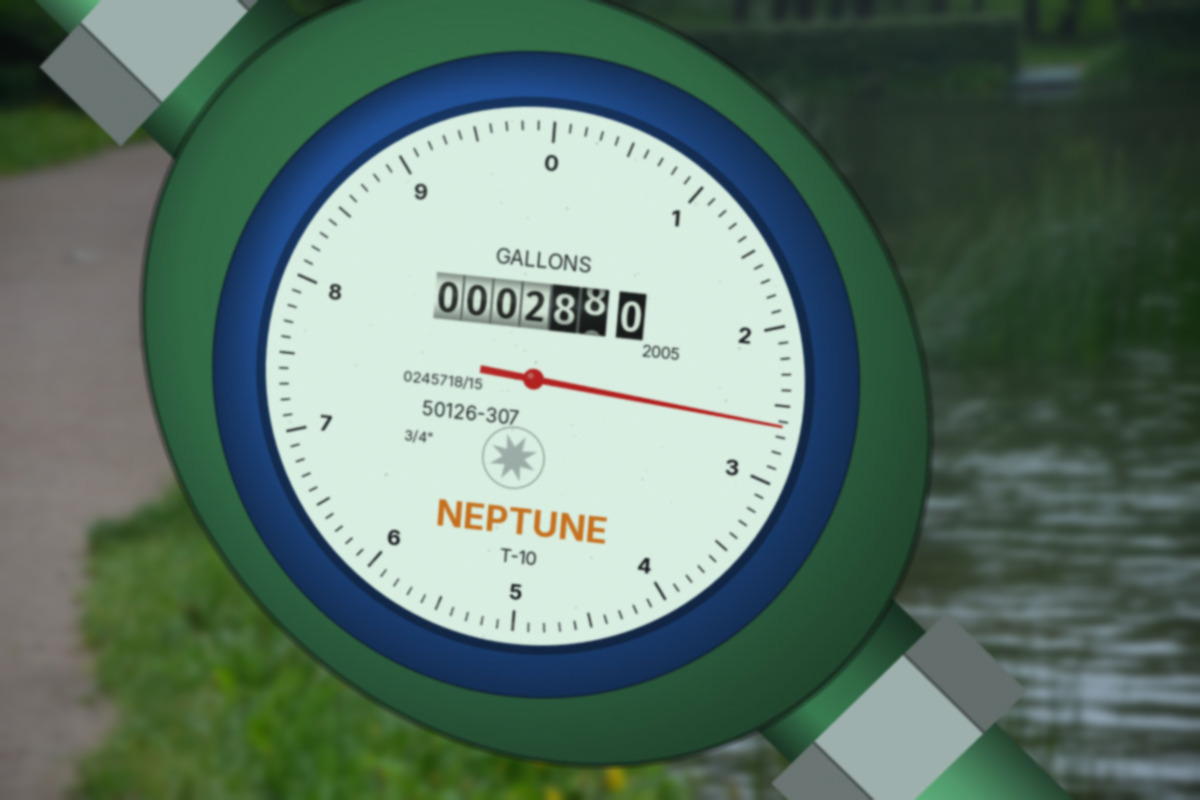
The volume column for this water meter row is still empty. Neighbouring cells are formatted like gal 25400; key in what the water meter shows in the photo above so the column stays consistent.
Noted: gal 2882.6
